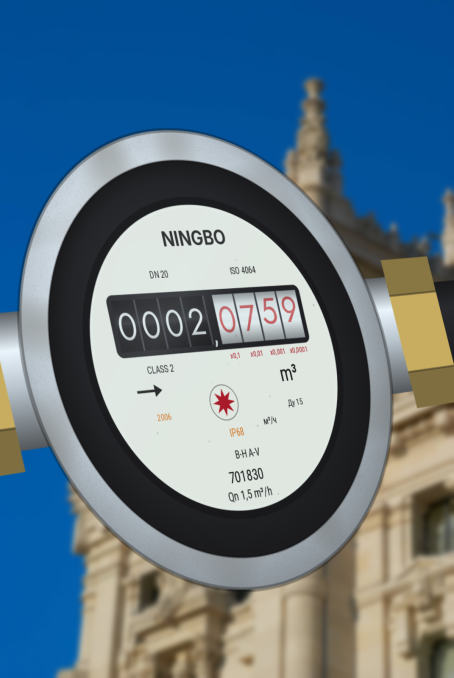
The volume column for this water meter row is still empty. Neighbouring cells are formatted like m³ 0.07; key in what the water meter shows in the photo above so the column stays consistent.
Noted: m³ 2.0759
